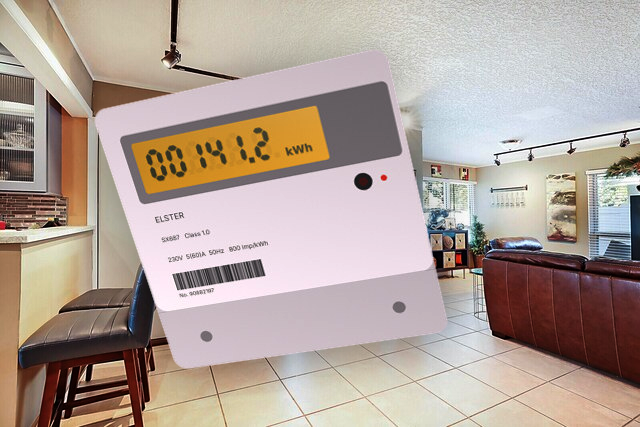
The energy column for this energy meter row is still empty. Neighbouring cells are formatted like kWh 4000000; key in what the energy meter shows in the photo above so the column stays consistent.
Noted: kWh 141.2
